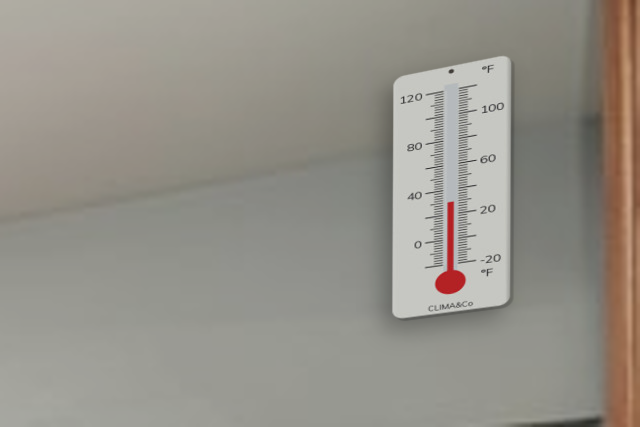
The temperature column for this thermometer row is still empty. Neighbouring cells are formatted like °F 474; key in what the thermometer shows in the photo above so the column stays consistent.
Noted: °F 30
